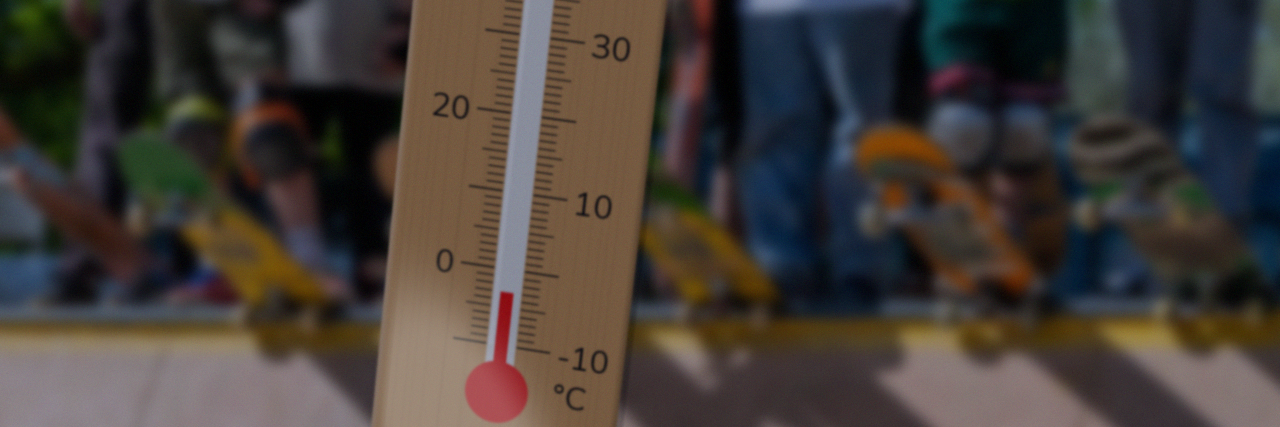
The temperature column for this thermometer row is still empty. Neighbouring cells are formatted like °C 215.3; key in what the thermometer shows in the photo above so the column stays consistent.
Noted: °C -3
